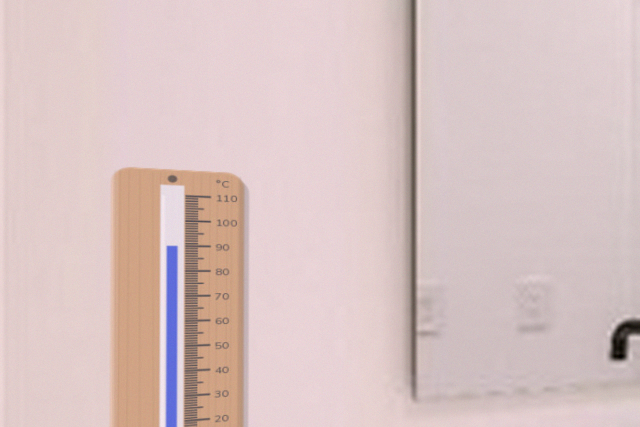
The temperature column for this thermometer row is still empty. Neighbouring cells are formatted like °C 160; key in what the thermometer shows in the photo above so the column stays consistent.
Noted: °C 90
